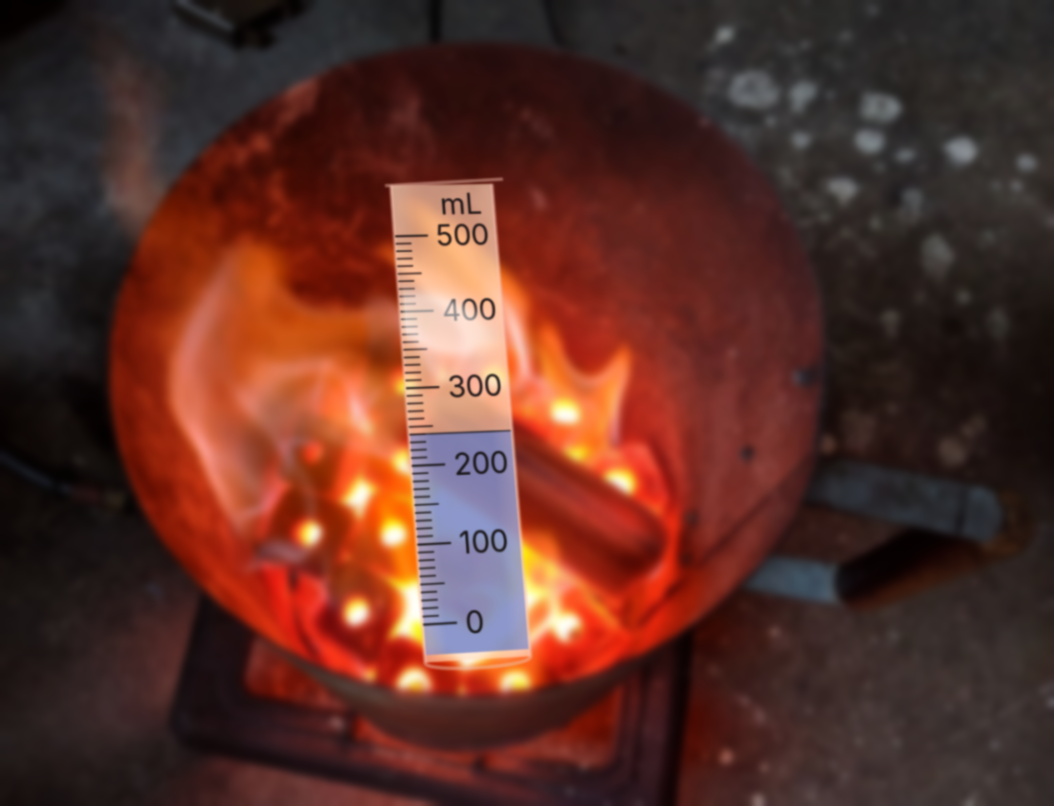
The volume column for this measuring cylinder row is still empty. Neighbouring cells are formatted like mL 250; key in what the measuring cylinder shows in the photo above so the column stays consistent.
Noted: mL 240
